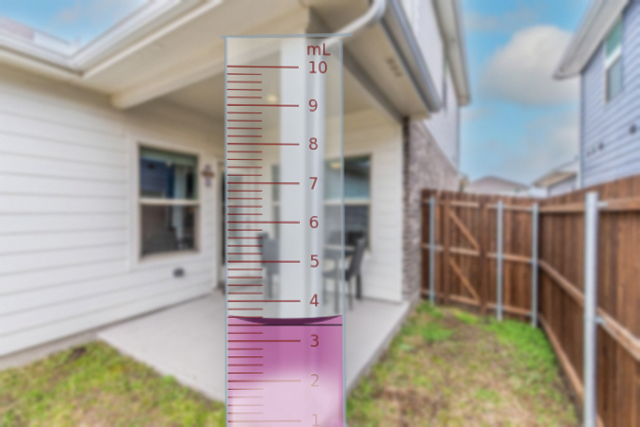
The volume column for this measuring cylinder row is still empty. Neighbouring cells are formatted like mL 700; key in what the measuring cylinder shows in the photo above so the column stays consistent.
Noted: mL 3.4
